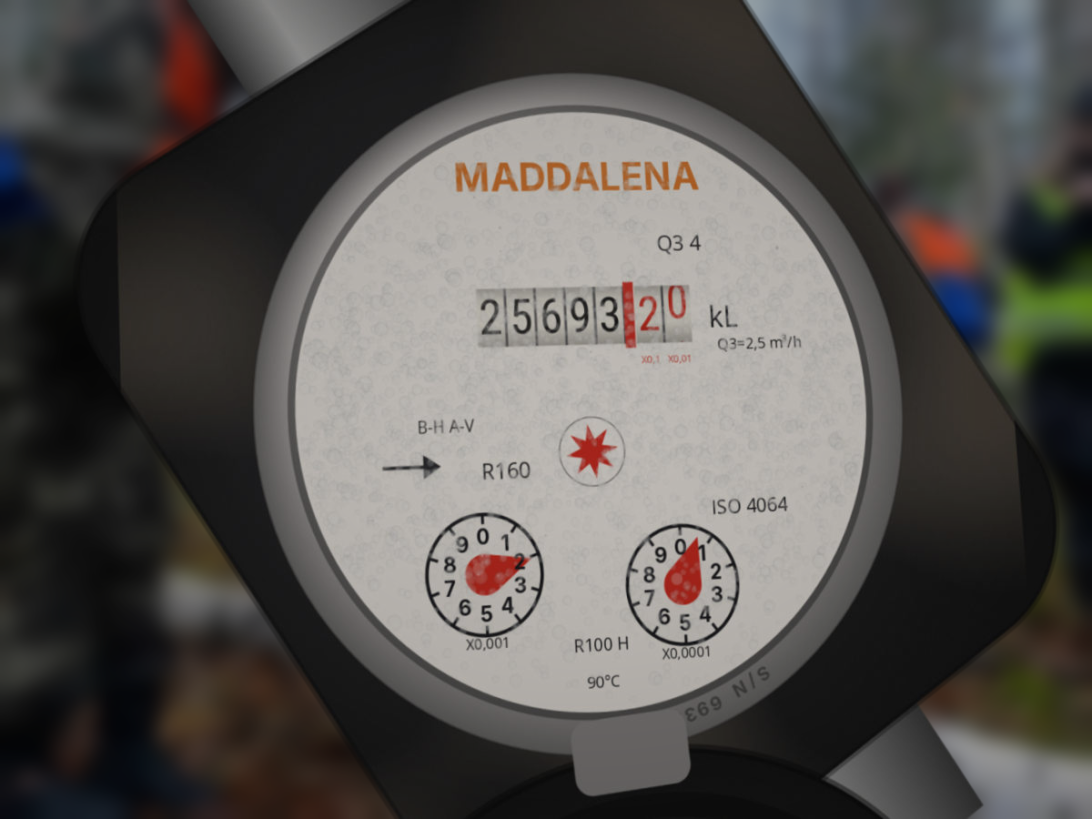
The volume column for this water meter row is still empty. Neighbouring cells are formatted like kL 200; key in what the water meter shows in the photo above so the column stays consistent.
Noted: kL 25693.2020
